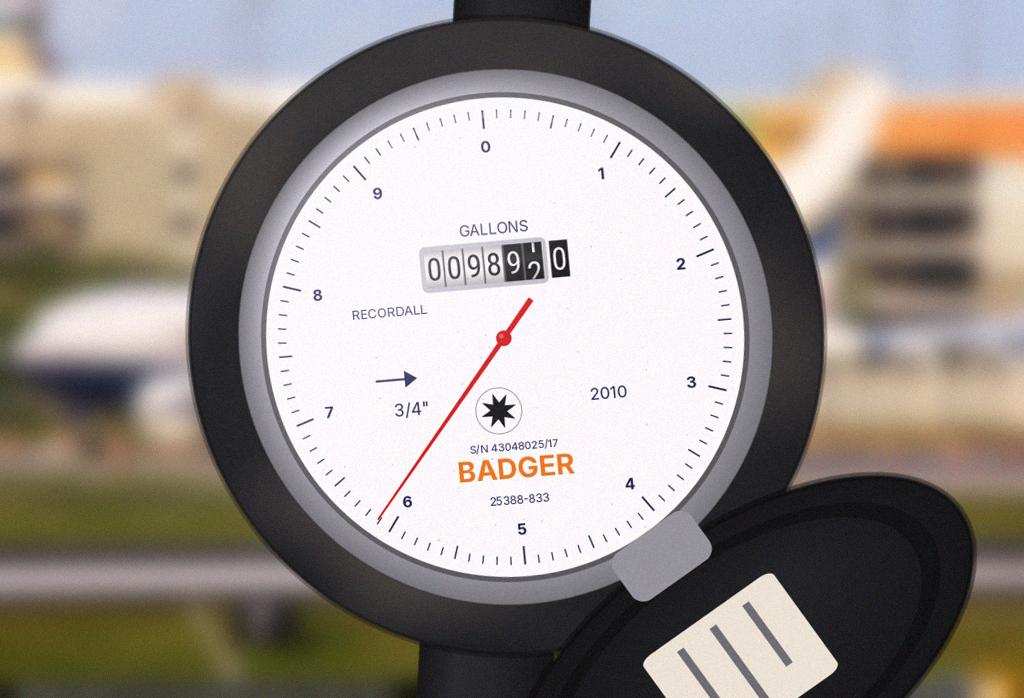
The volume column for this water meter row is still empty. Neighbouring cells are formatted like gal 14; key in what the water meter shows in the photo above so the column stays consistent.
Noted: gal 98916.1
